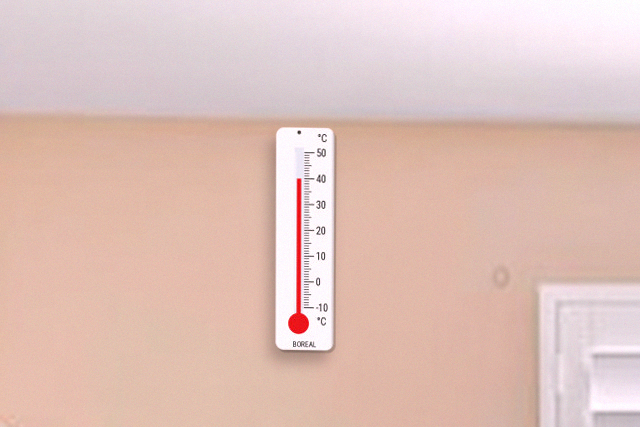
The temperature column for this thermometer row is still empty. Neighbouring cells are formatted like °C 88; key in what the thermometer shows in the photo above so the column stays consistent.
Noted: °C 40
